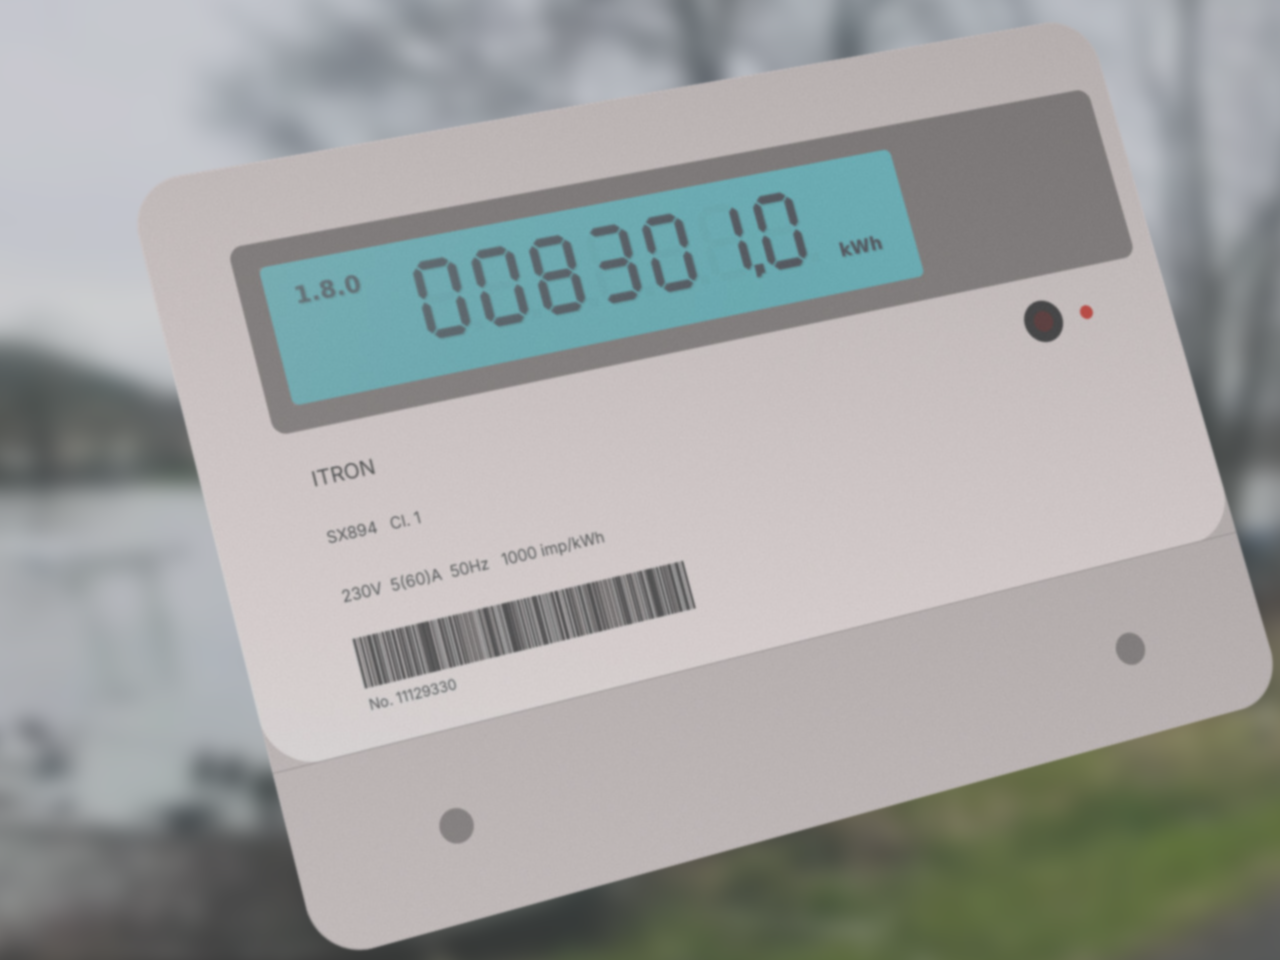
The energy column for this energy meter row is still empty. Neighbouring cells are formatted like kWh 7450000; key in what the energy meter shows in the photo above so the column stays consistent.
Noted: kWh 8301.0
